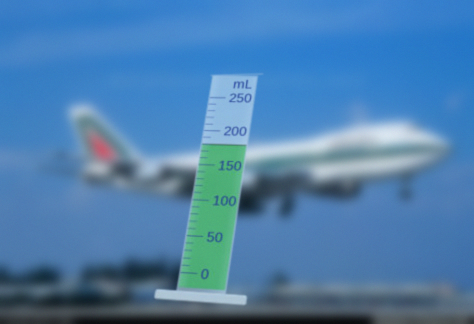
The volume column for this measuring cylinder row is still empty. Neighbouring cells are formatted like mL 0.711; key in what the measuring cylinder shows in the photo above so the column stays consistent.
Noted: mL 180
